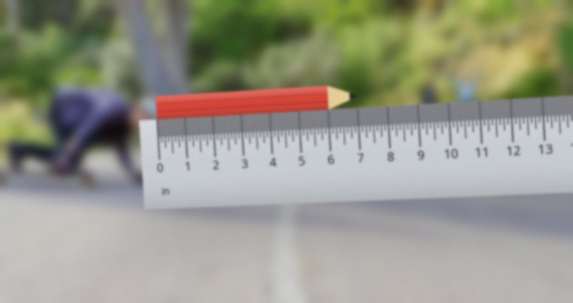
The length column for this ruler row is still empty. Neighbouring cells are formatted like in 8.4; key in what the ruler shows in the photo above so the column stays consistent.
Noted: in 7
